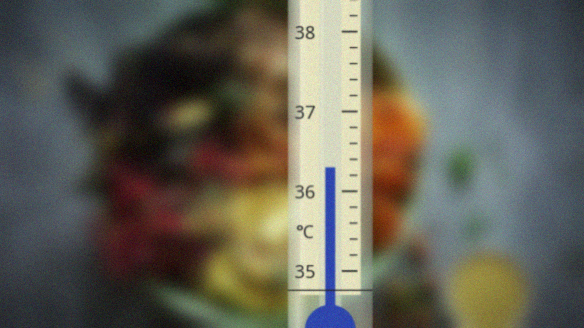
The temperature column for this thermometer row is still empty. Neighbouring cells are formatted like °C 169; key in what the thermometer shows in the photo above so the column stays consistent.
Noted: °C 36.3
